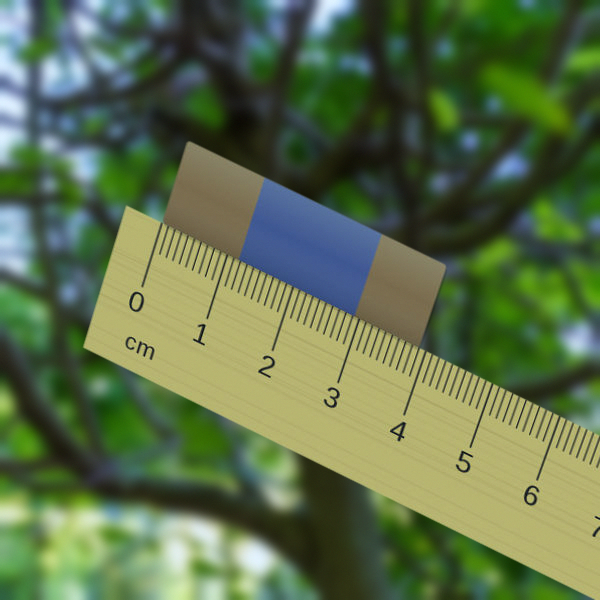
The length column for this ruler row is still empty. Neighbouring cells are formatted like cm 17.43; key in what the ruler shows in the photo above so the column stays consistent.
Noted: cm 3.9
